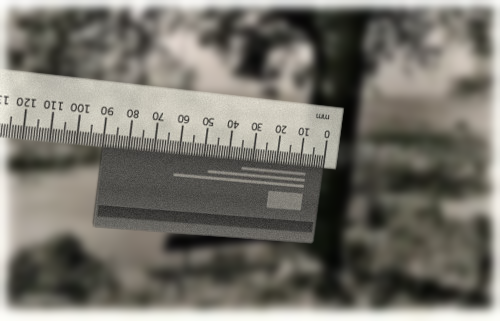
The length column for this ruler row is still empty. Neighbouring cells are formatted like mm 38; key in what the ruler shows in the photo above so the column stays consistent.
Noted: mm 90
